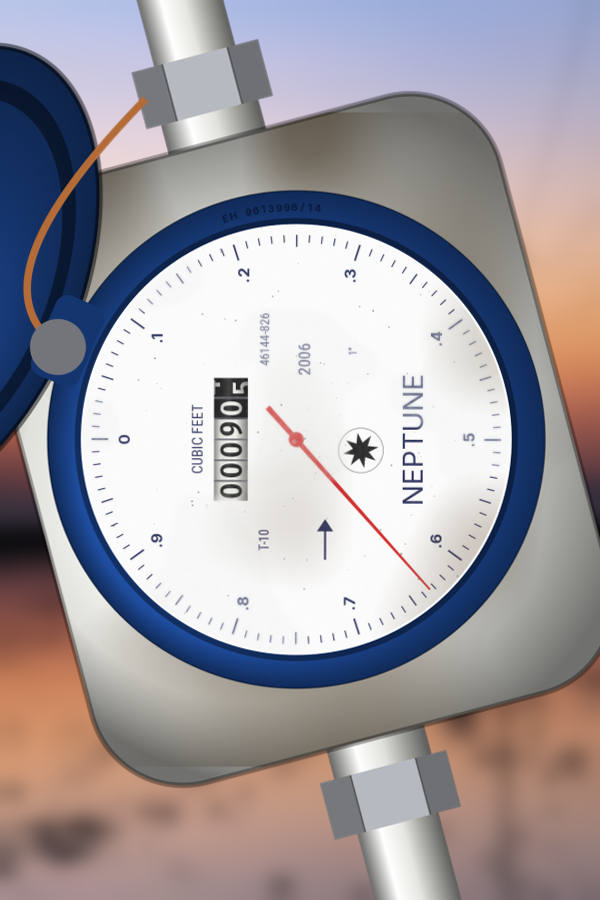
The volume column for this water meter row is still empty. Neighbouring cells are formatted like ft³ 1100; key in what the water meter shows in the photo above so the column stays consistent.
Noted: ft³ 904.63
